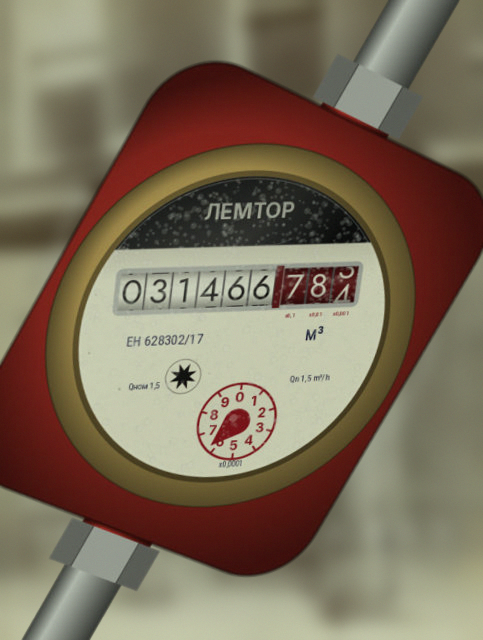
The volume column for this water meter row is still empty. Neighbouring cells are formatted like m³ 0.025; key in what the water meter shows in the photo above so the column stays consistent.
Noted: m³ 31466.7836
